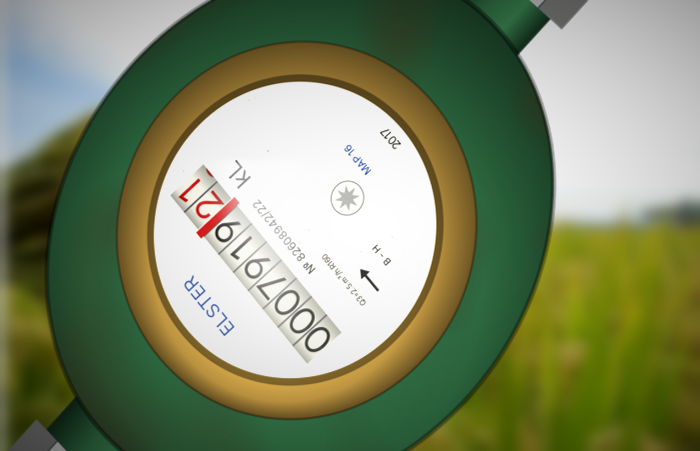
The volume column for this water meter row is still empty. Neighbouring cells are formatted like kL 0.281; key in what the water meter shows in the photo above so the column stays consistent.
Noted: kL 7919.21
